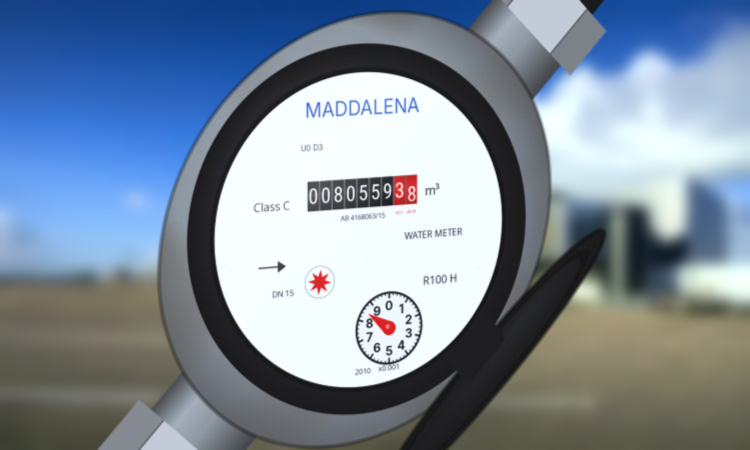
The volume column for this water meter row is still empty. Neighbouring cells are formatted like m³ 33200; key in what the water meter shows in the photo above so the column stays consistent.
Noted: m³ 80559.378
